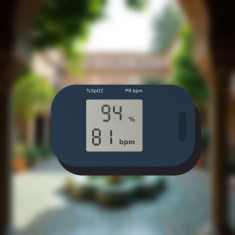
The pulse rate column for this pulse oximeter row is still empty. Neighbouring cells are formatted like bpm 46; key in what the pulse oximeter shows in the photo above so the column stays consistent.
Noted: bpm 81
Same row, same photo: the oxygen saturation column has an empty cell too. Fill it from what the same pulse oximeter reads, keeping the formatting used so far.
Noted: % 94
